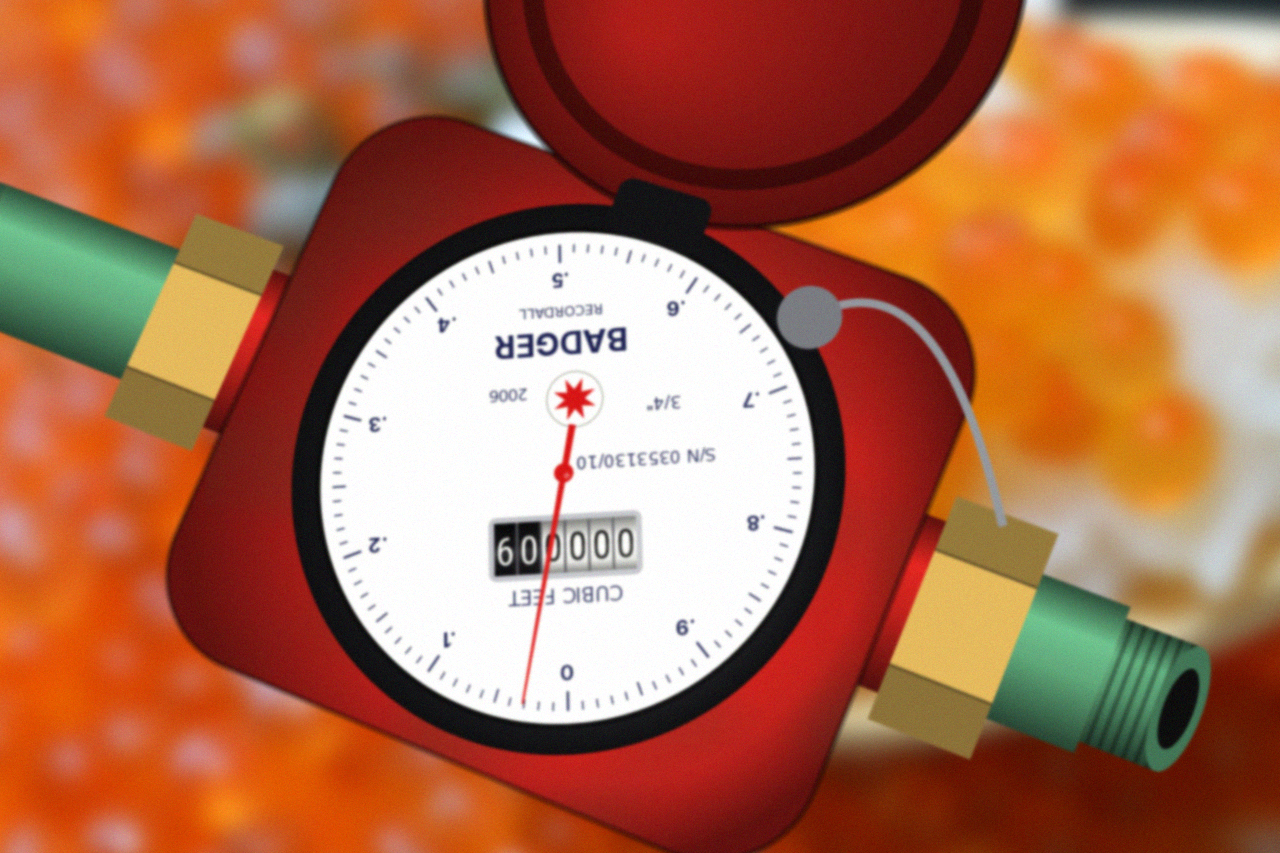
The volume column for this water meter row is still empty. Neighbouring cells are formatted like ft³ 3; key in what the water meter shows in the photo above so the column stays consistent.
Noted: ft³ 9.03
